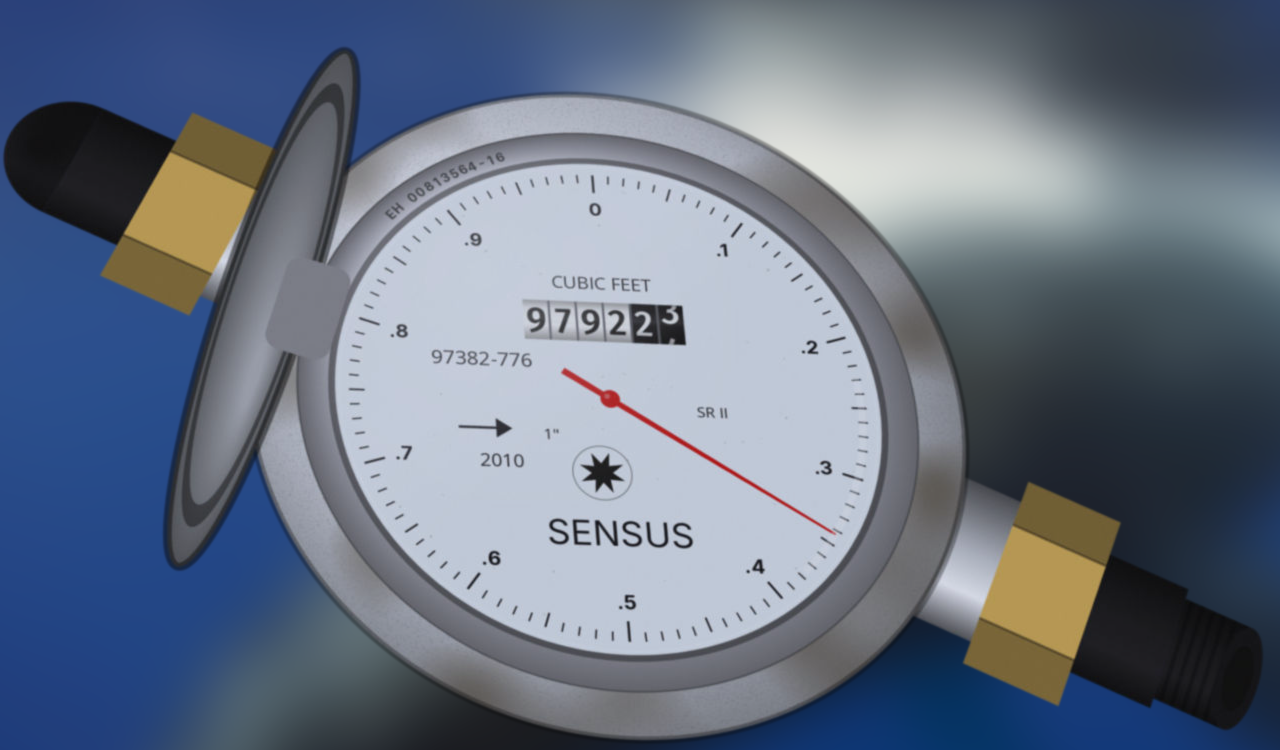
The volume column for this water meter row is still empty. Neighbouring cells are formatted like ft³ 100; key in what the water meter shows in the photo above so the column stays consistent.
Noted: ft³ 979223.34
